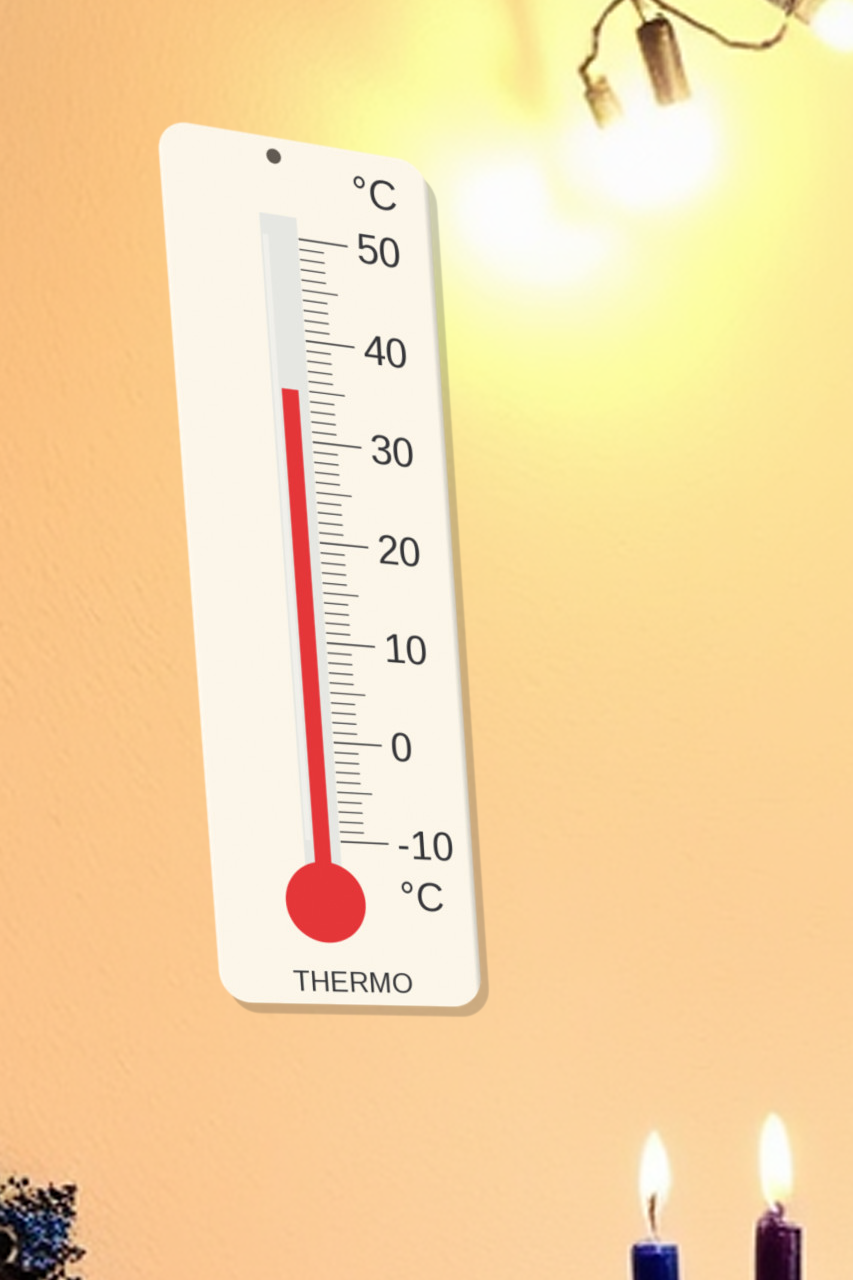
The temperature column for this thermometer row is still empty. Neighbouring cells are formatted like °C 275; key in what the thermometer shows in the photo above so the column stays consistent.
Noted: °C 35
